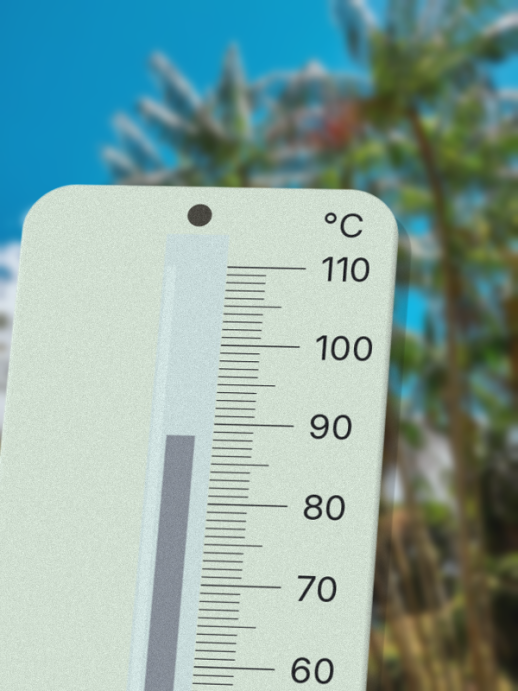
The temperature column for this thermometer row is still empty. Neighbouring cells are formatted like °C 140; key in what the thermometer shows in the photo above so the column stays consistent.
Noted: °C 88.5
